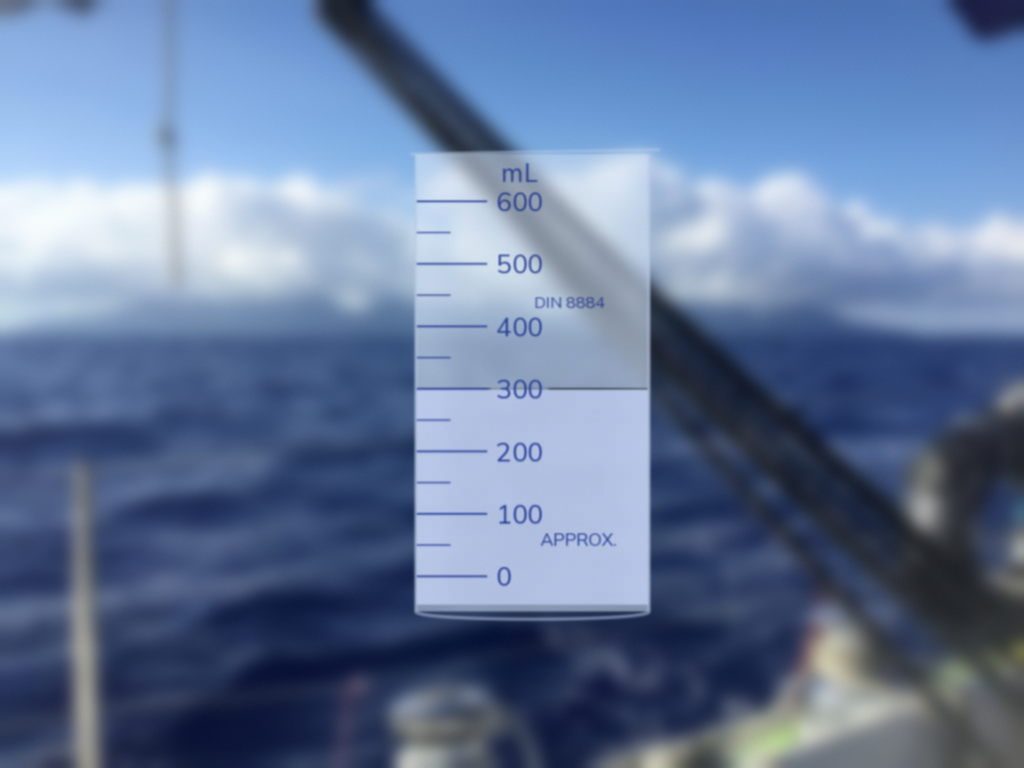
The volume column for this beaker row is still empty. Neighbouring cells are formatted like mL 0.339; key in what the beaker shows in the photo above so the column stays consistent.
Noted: mL 300
